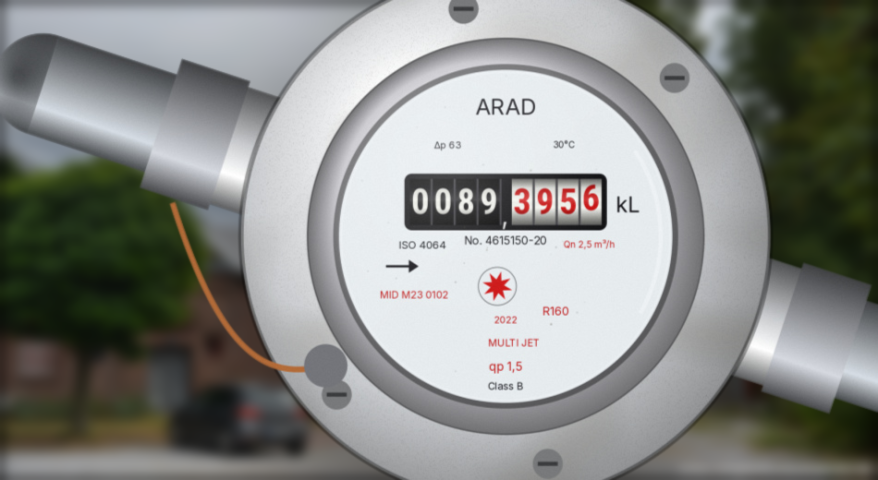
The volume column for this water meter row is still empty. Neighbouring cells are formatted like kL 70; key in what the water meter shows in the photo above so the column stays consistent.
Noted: kL 89.3956
